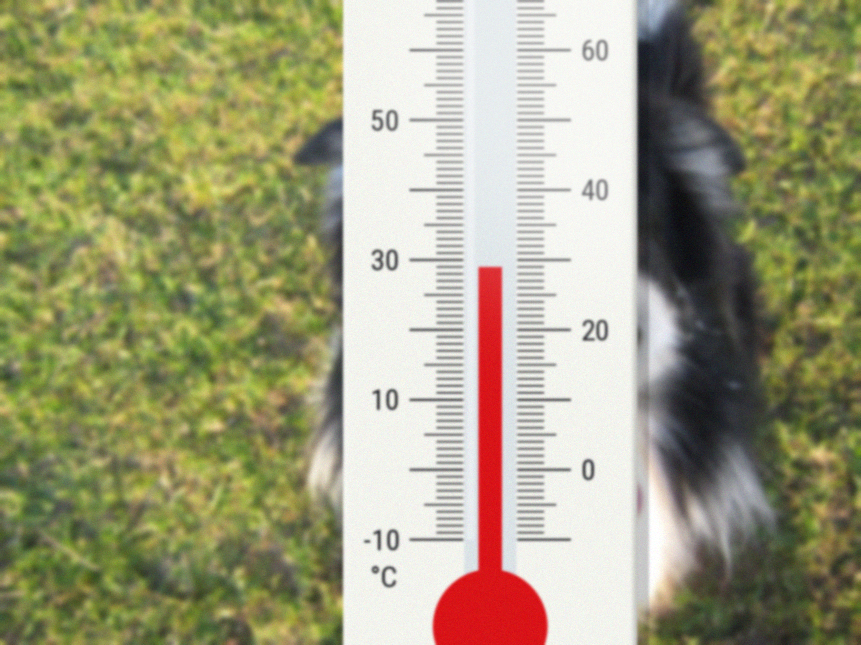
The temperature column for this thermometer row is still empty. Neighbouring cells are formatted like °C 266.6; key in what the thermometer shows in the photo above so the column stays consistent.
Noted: °C 29
